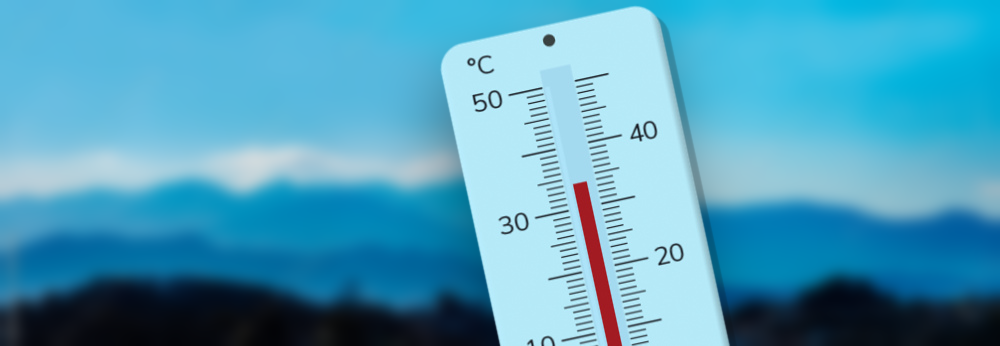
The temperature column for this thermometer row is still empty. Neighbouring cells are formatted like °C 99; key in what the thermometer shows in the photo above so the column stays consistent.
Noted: °C 34
